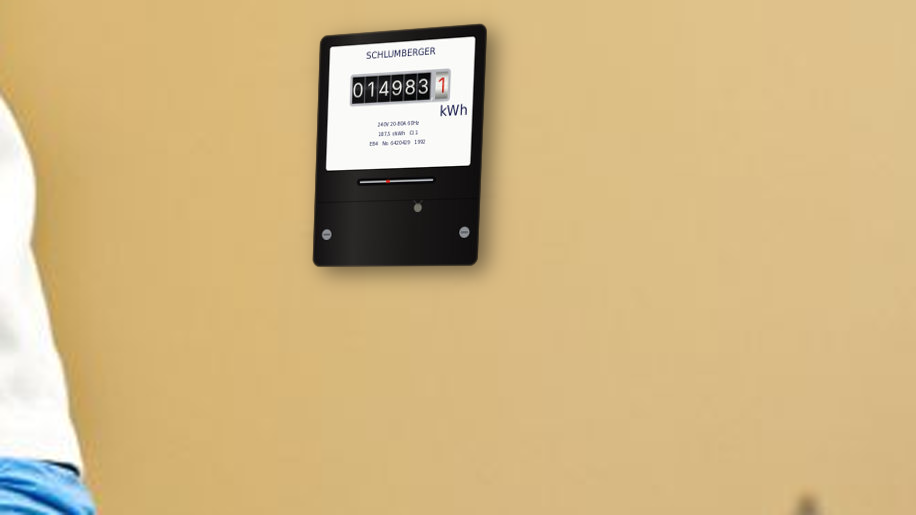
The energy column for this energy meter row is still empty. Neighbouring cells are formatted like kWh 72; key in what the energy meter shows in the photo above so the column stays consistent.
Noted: kWh 14983.1
